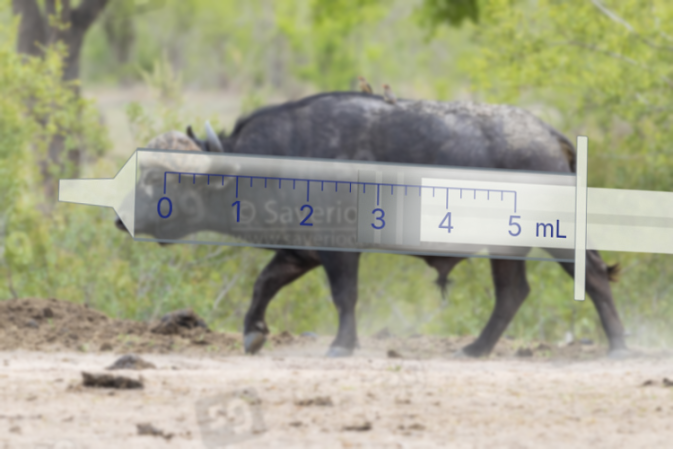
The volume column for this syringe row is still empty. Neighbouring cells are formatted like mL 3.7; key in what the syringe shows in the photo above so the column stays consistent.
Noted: mL 2.7
